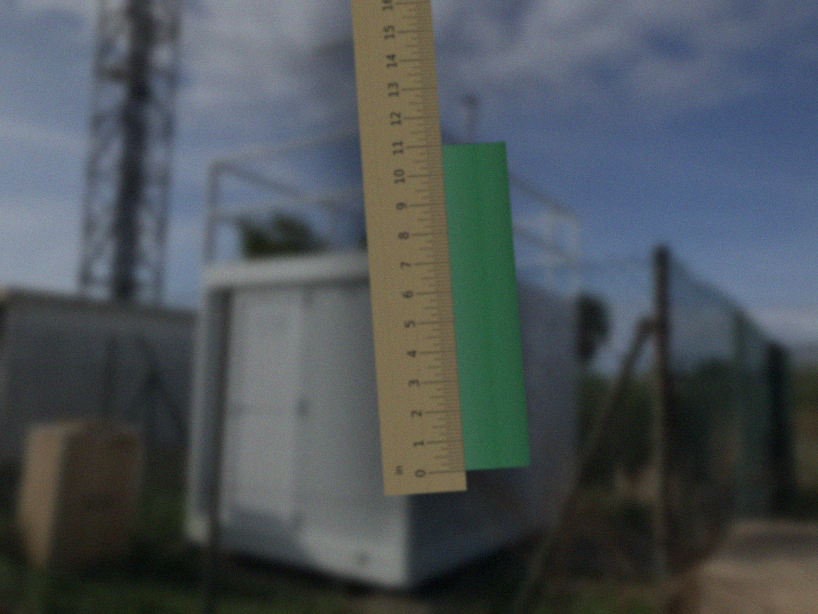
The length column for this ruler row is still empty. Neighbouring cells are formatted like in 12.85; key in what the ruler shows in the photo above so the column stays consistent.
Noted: in 11
